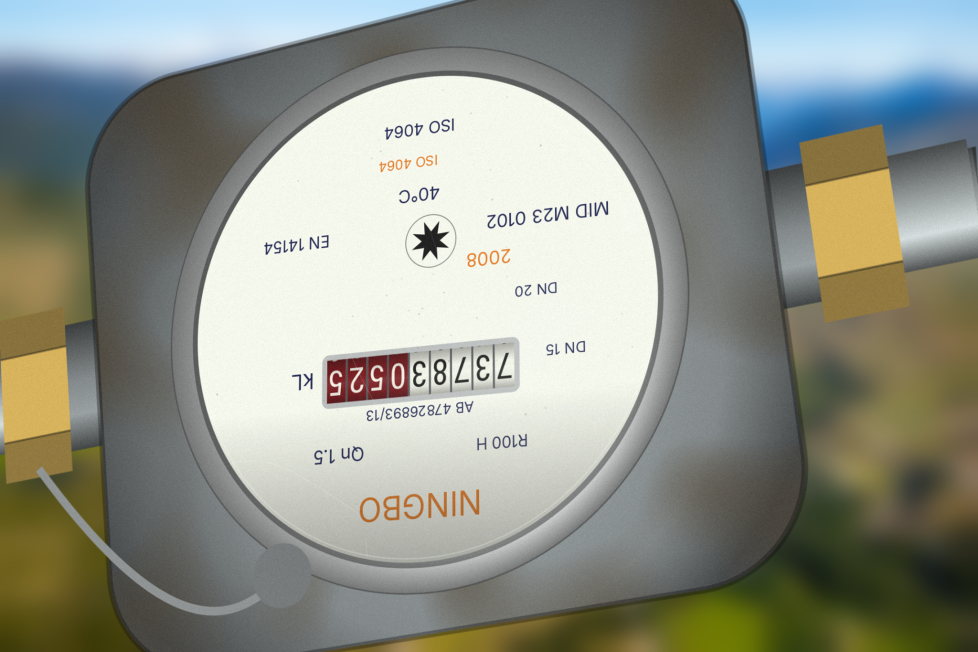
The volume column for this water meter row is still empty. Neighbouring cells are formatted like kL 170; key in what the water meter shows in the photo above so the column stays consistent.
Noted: kL 73783.0525
